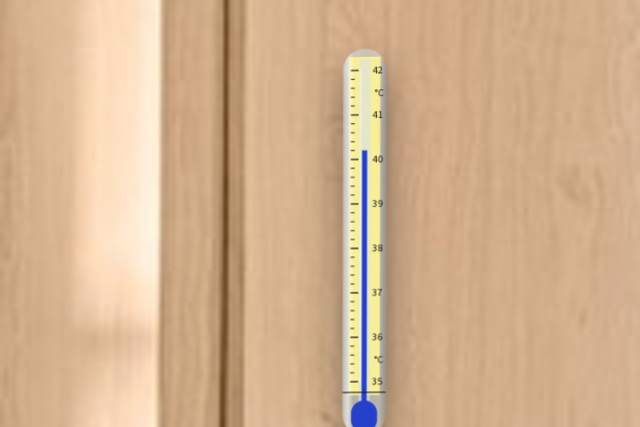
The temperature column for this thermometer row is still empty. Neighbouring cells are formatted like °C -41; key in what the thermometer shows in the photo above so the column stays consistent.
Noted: °C 40.2
